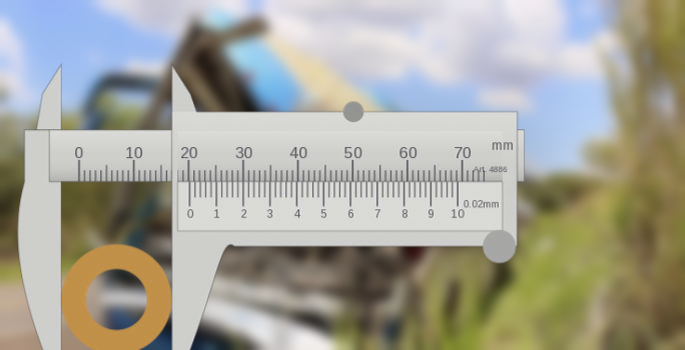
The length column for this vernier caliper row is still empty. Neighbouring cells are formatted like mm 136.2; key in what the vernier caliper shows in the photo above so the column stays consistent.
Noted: mm 20.2
